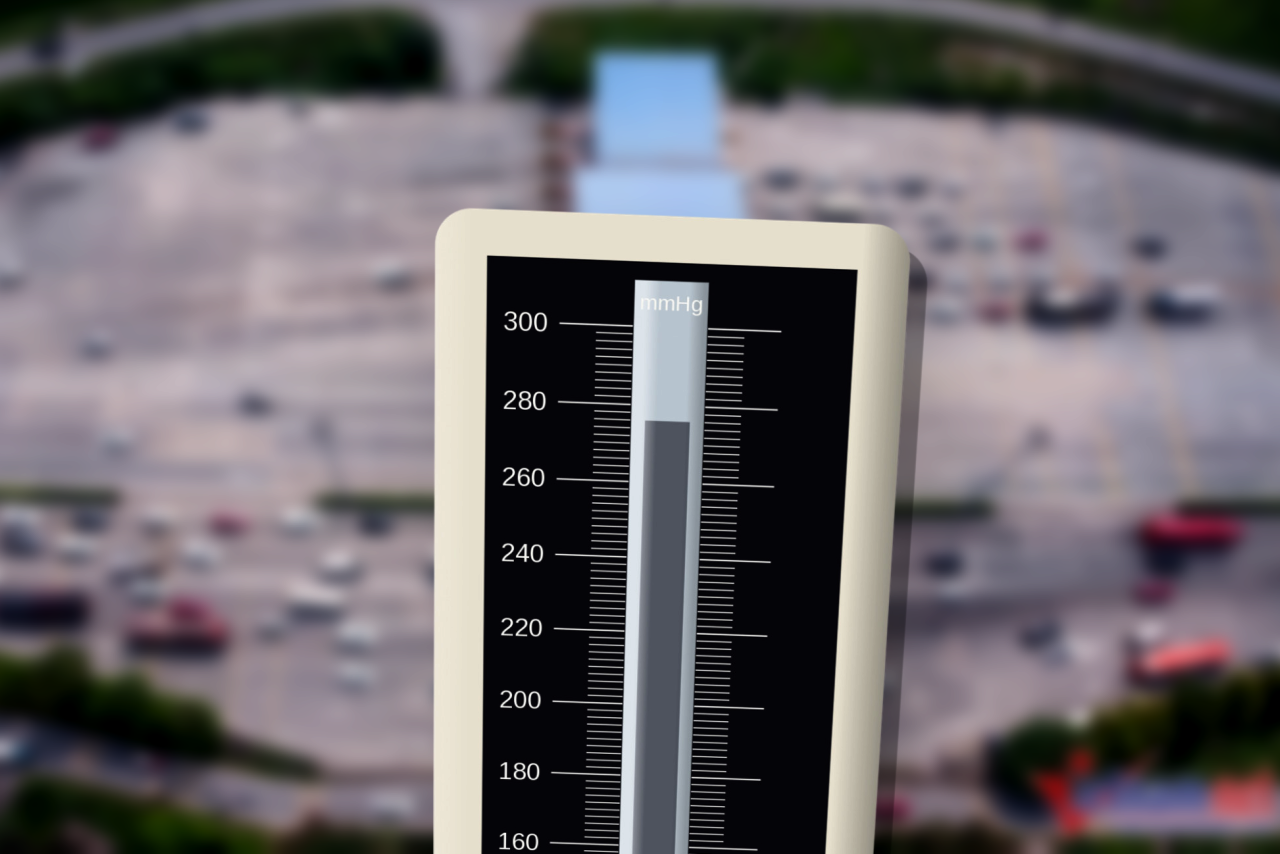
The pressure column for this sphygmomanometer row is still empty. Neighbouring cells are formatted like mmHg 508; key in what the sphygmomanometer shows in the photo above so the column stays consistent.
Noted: mmHg 276
